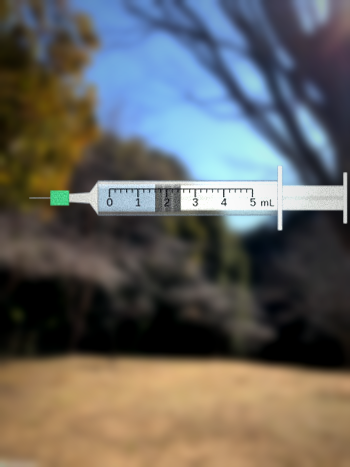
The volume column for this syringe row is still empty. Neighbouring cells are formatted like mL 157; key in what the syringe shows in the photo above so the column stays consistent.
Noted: mL 1.6
